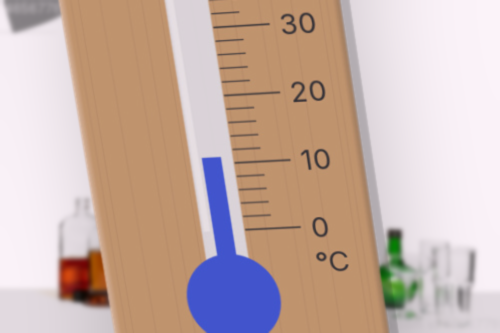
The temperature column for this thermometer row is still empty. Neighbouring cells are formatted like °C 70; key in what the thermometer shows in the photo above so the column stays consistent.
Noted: °C 11
